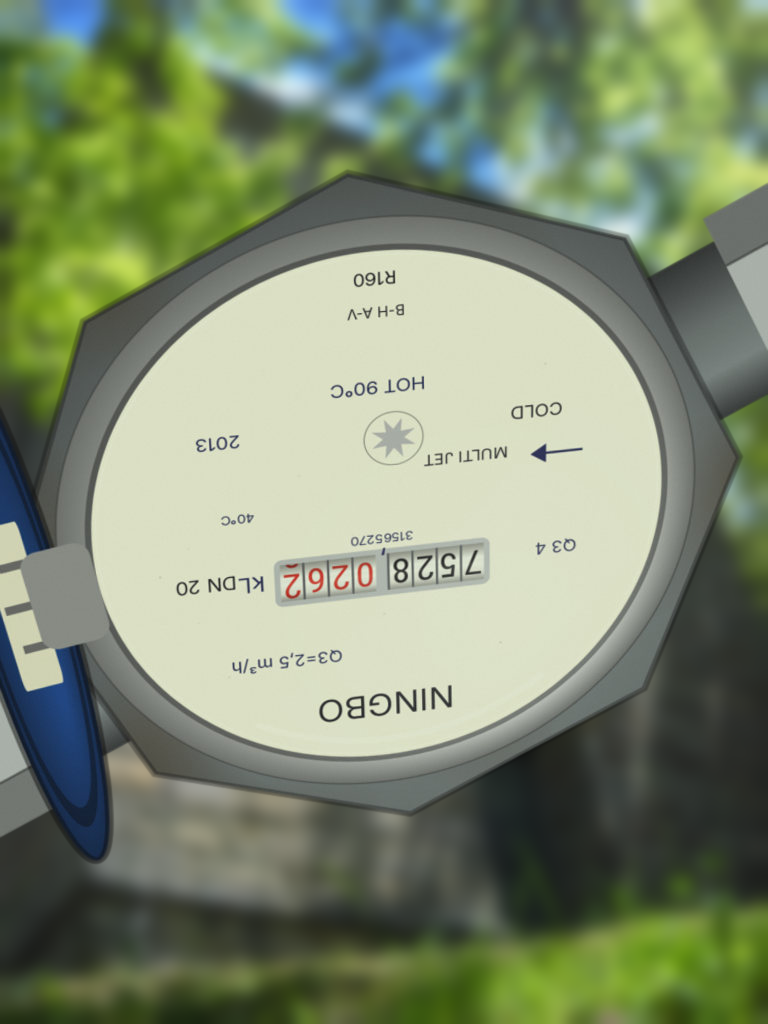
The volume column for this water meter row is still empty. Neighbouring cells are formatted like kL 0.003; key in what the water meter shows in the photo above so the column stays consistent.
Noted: kL 7528.0262
